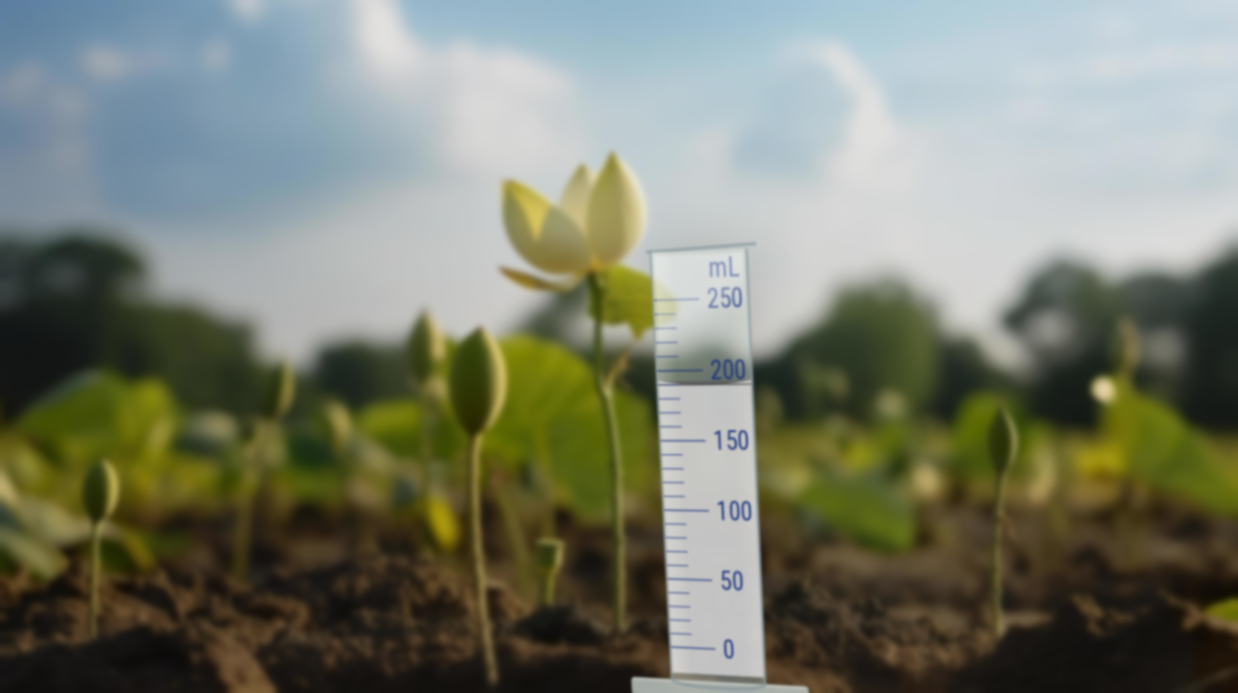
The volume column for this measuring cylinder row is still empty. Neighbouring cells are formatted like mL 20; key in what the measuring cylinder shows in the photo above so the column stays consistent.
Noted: mL 190
